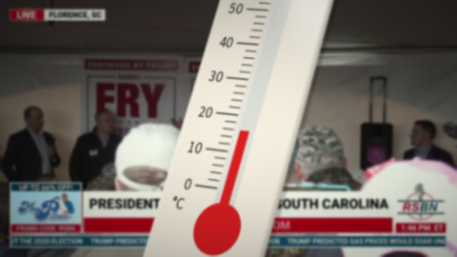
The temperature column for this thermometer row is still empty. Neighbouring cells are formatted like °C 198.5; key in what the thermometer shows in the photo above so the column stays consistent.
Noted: °C 16
